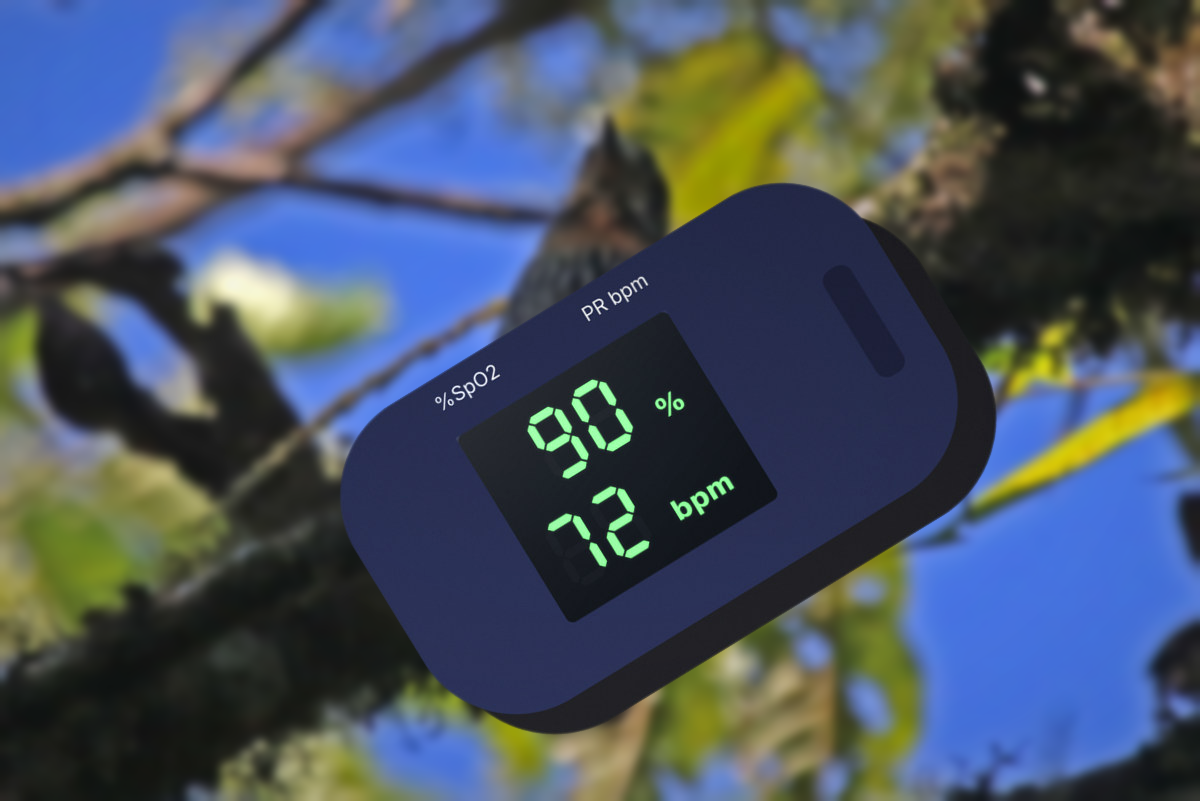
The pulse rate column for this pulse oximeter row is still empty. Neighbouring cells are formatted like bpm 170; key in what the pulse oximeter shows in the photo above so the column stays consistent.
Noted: bpm 72
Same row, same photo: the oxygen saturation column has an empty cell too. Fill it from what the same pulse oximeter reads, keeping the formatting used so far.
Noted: % 90
